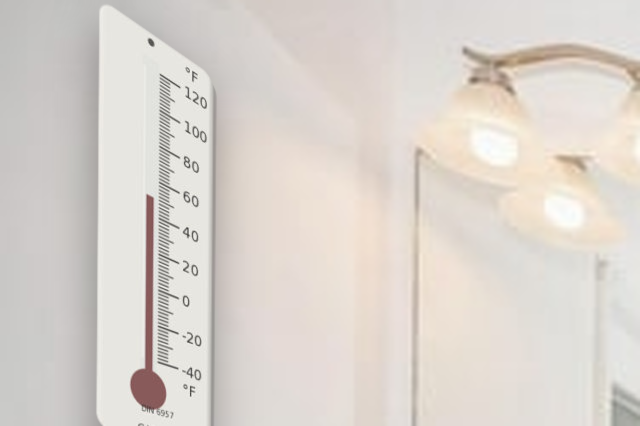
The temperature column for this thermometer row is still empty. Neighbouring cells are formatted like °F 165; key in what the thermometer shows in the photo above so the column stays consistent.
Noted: °F 50
